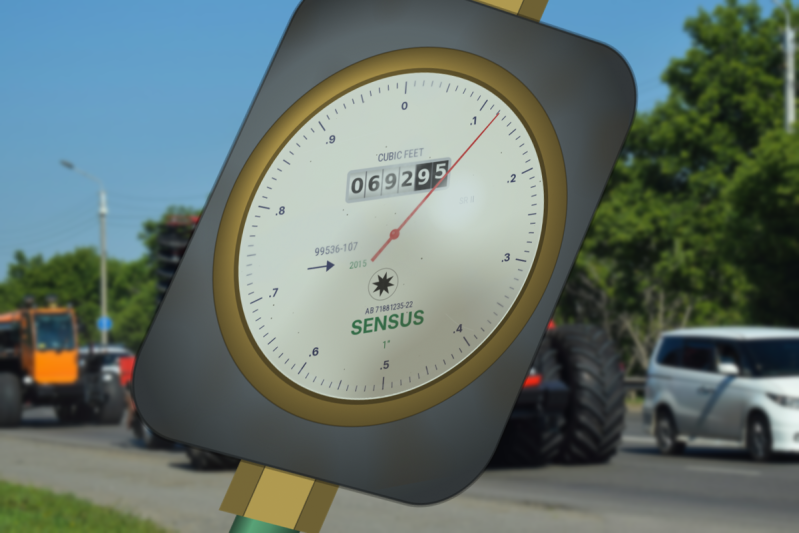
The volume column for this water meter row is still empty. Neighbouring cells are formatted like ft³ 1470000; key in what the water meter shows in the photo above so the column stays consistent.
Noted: ft³ 69295.12
